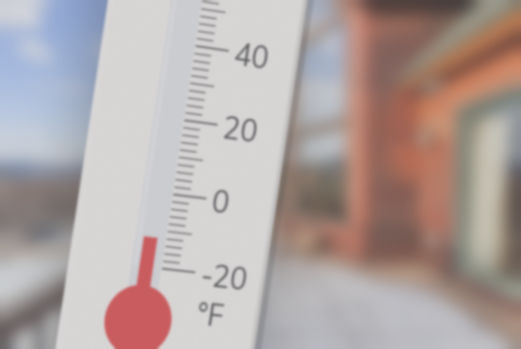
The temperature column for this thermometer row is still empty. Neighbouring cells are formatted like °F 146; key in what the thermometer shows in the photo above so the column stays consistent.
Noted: °F -12
